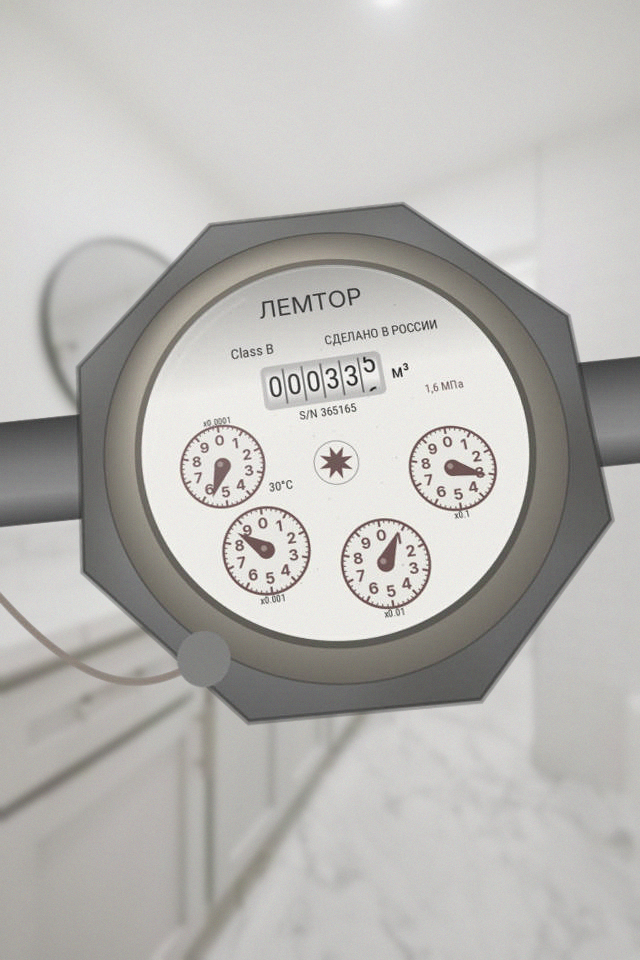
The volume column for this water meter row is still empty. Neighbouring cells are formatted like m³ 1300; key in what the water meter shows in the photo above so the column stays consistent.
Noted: m³ 335.3085
